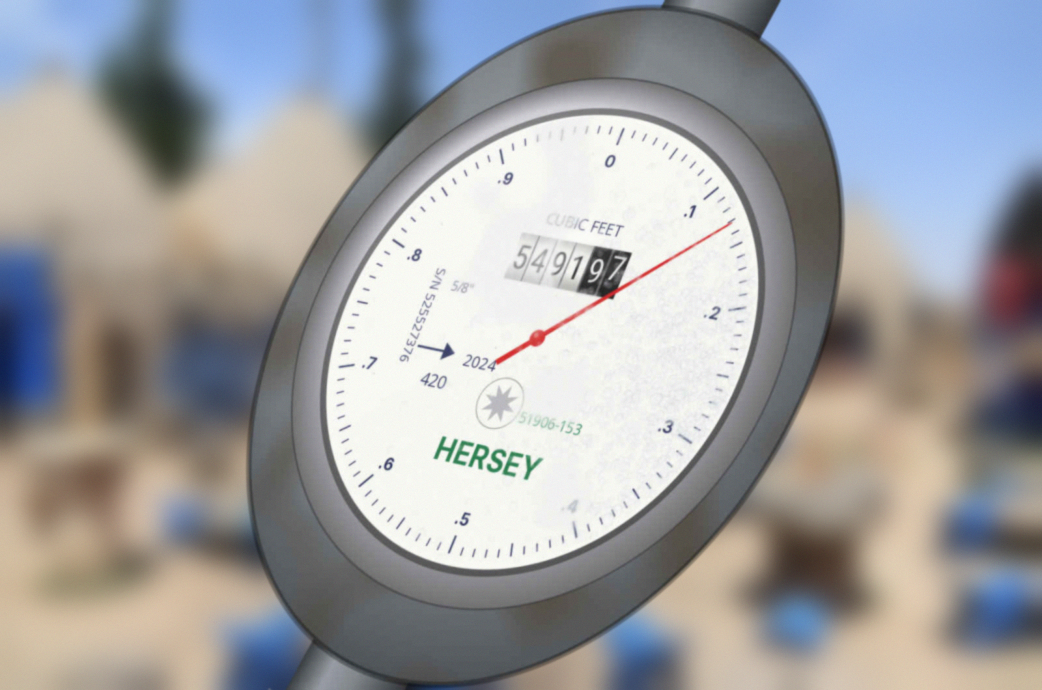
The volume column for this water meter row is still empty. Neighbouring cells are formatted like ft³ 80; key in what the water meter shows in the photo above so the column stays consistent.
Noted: ft³ 549197.13
